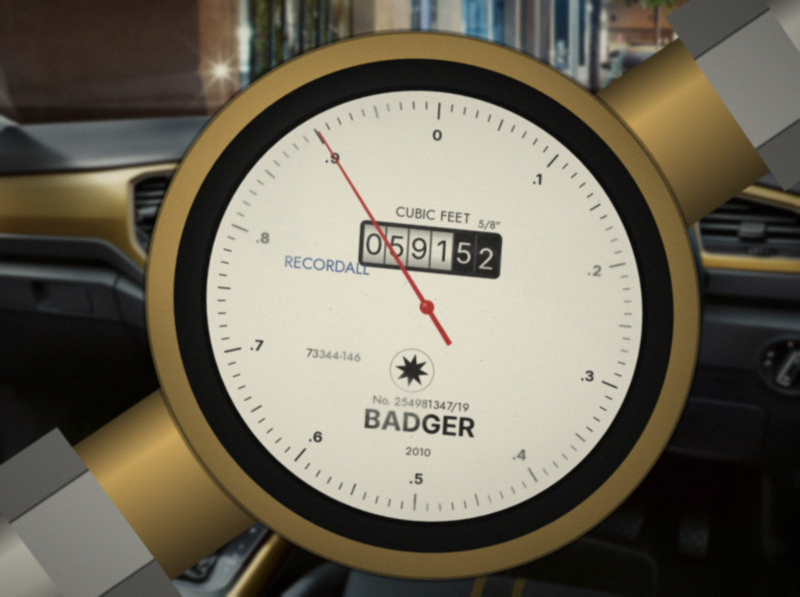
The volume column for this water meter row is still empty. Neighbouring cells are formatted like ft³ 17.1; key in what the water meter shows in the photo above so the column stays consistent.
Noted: ft³ 59151.90
